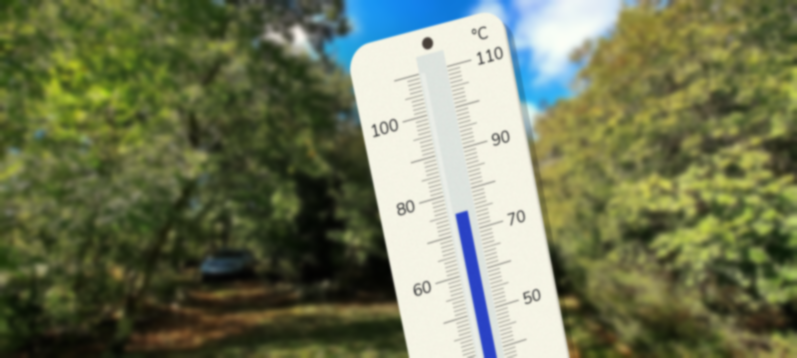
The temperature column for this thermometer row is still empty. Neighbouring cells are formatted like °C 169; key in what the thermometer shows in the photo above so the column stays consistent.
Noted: °C 75
